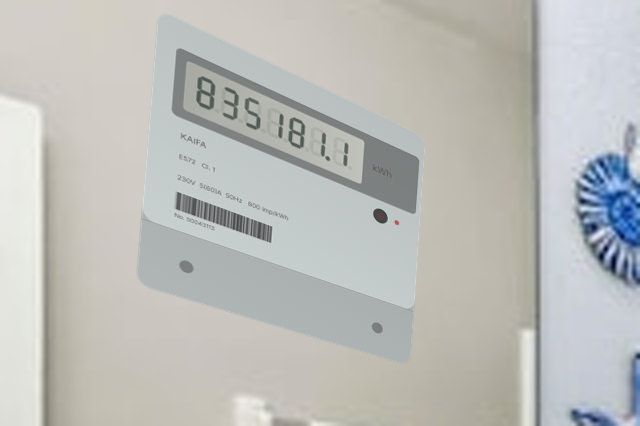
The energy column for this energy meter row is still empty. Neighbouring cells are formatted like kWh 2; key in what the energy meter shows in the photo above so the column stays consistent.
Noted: kWh 835181.1
